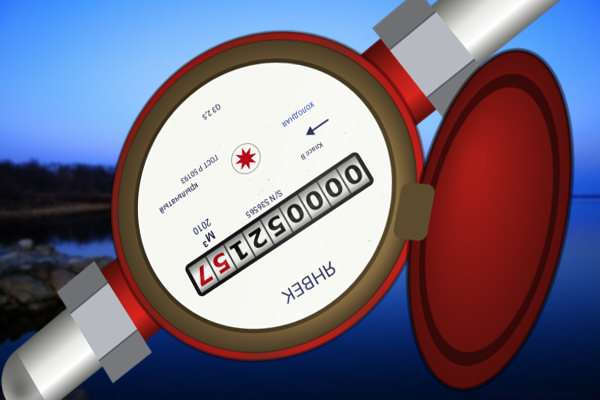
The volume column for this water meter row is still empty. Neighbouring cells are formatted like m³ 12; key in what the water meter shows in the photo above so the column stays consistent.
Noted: m³ 521.57
